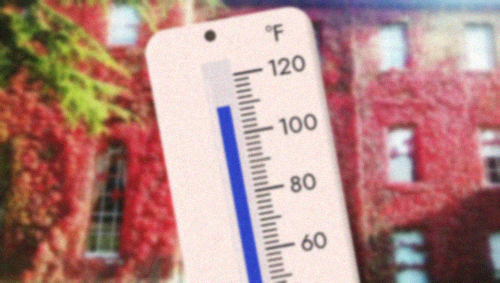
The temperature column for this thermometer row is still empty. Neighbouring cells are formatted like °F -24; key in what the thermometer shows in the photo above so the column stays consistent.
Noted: °F 110
